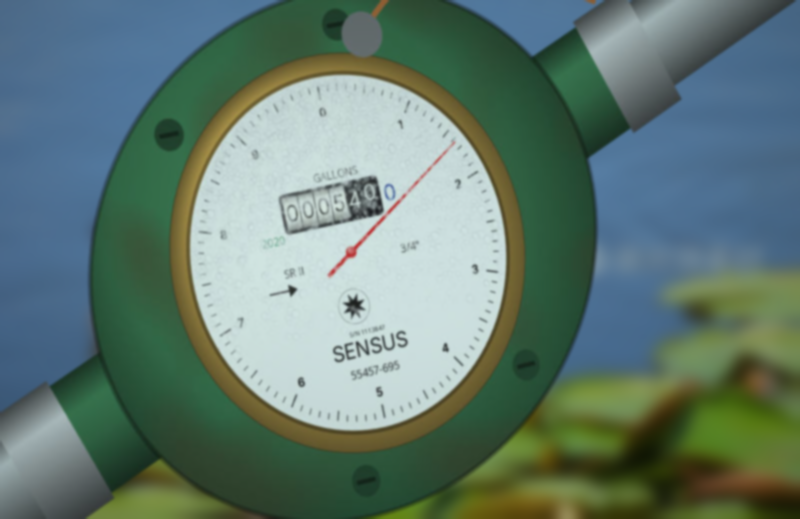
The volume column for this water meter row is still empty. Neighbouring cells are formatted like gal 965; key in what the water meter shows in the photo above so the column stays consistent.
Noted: gal 5401.6
